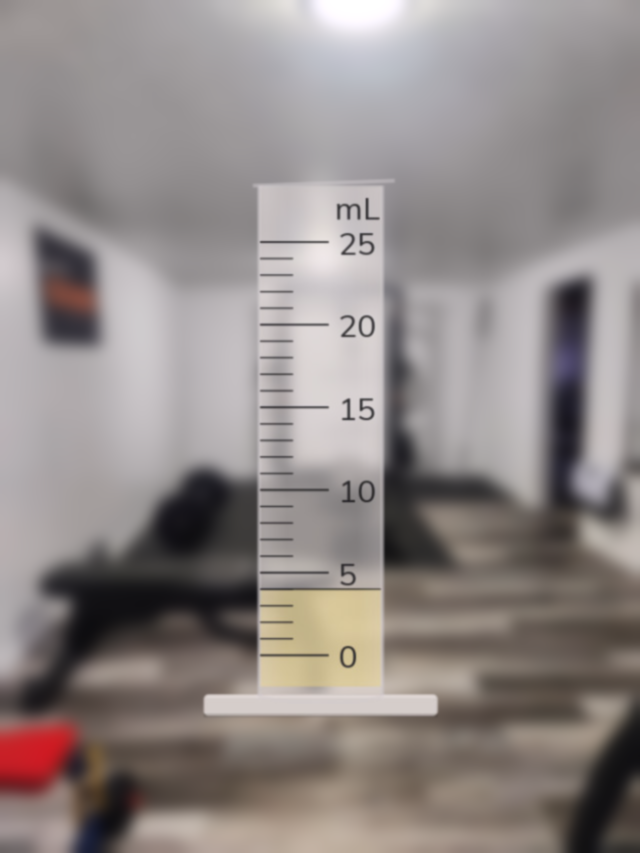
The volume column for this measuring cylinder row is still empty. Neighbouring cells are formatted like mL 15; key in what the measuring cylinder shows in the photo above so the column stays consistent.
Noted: mL 4
